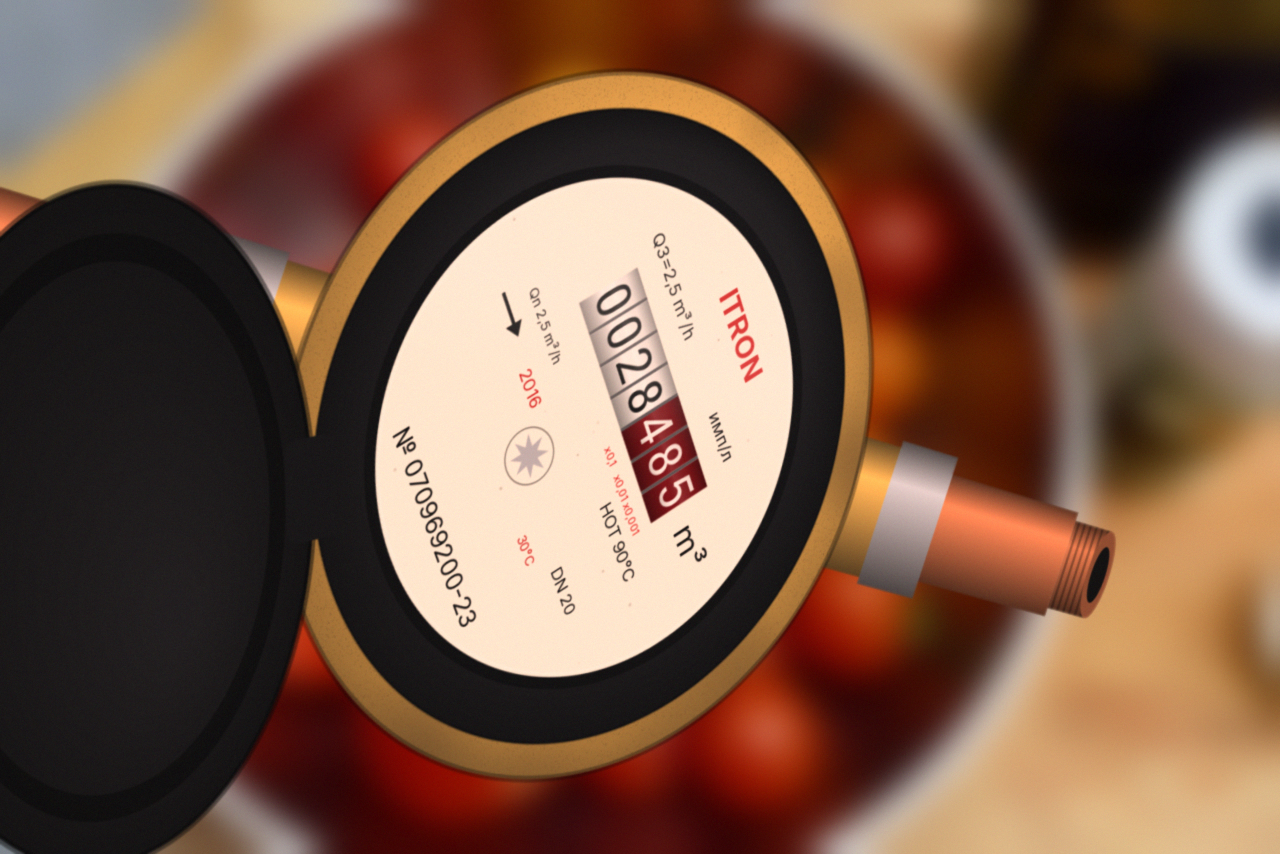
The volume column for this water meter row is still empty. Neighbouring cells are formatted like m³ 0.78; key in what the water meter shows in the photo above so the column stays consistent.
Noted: m³ 28.485
